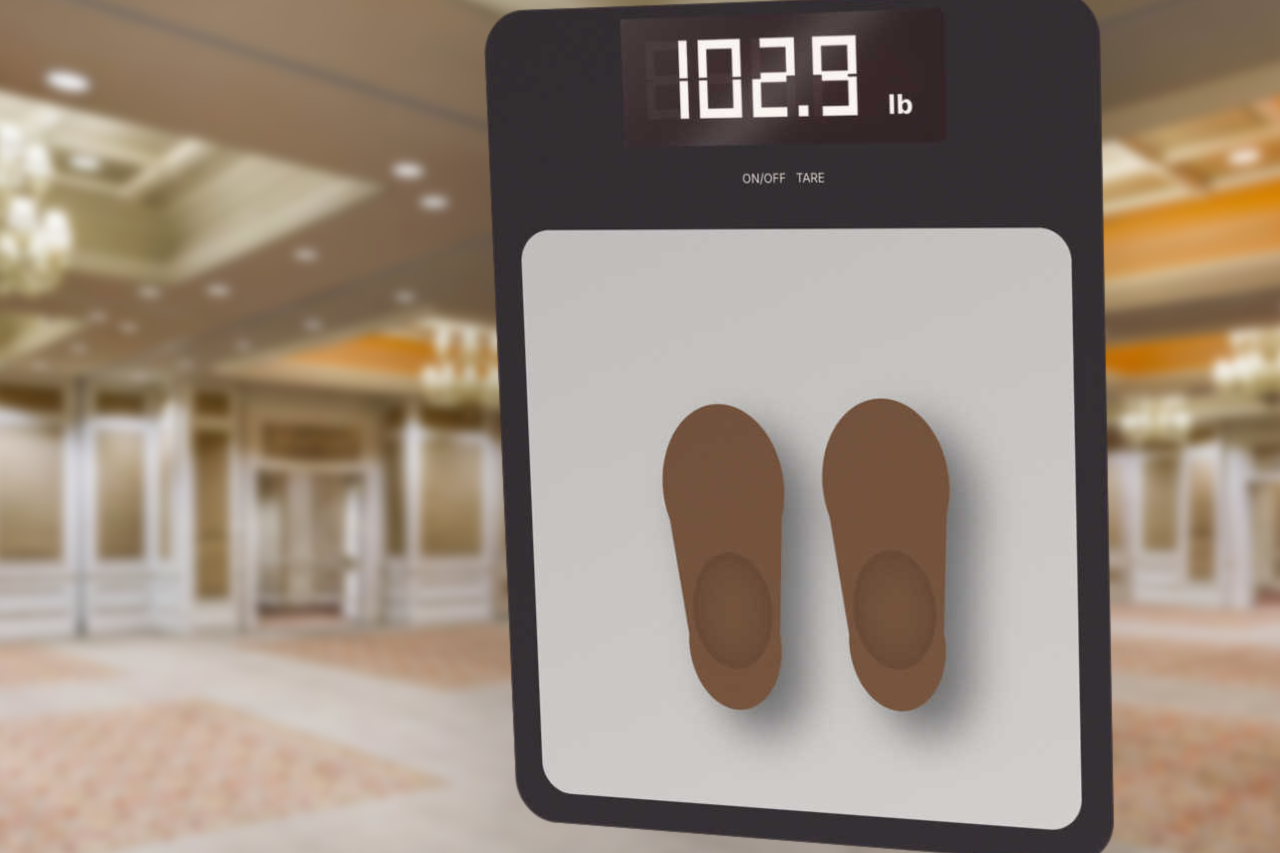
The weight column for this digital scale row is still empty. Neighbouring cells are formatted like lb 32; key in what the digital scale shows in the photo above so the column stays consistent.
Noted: lb 102.9
